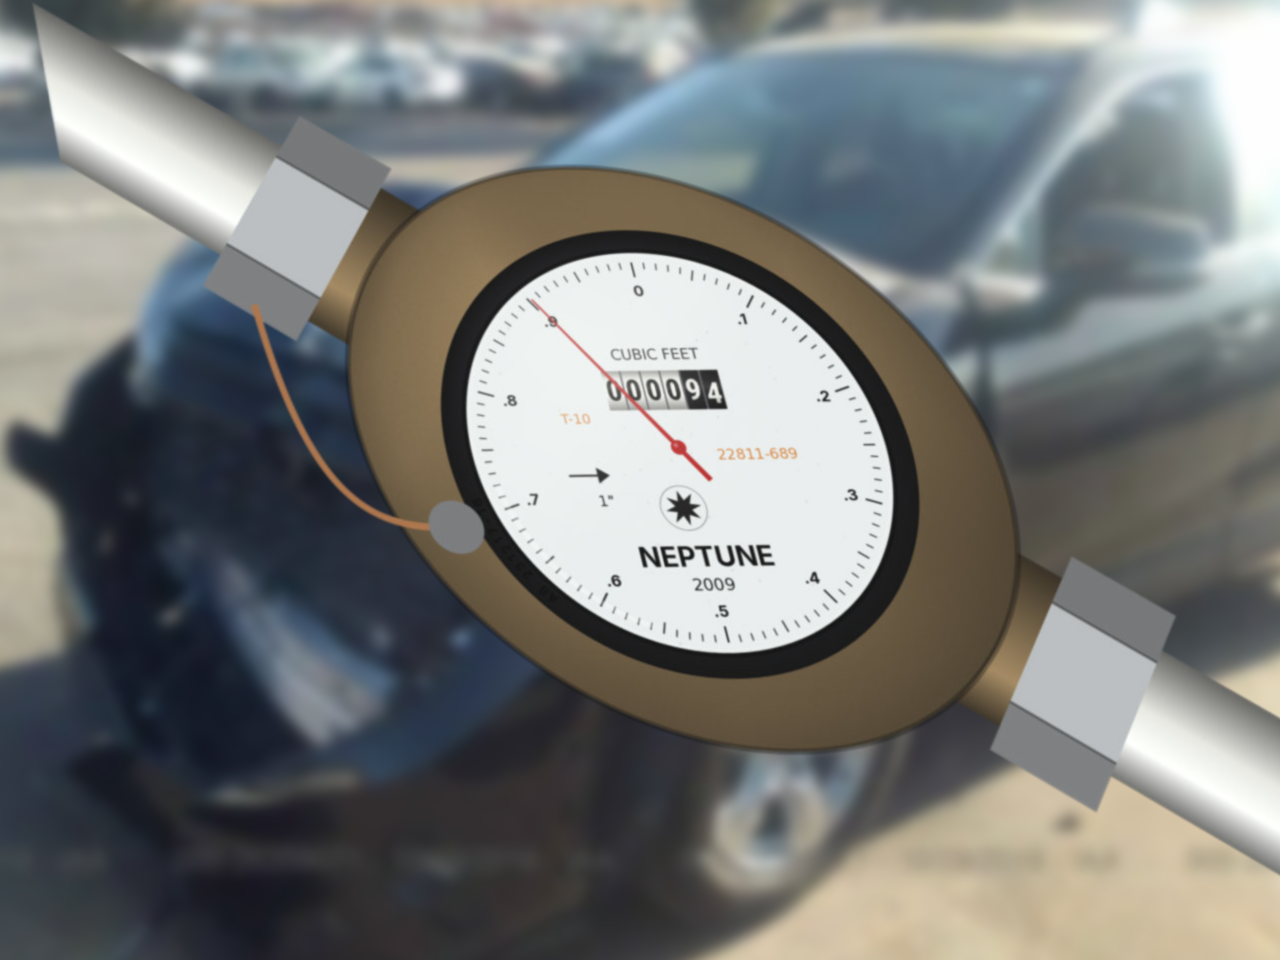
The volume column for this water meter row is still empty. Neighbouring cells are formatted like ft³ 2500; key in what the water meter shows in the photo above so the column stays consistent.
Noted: ft³ 93.90
